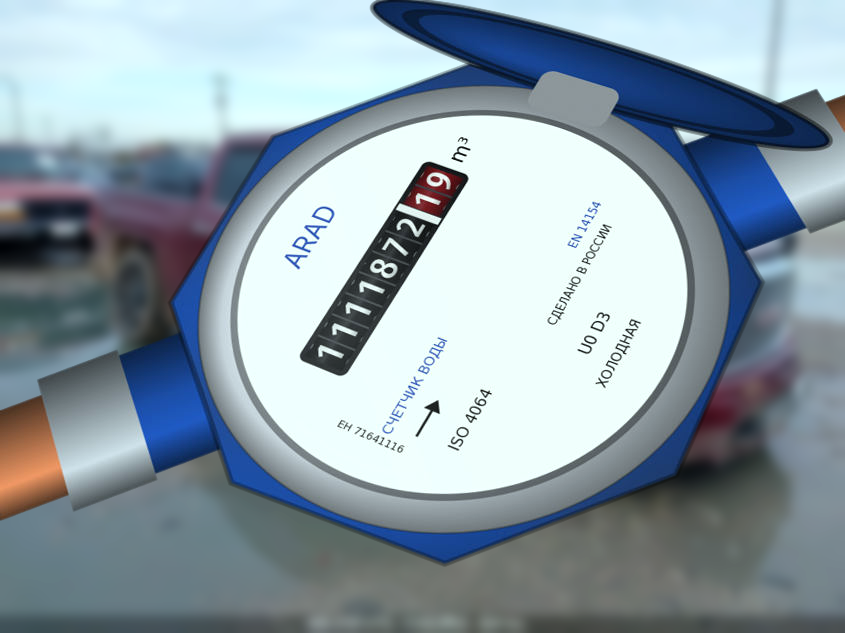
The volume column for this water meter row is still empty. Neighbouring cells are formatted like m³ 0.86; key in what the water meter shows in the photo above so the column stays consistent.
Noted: m³ 1111872.19
